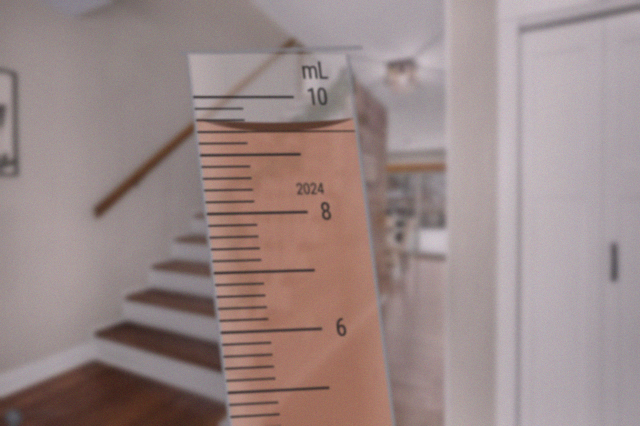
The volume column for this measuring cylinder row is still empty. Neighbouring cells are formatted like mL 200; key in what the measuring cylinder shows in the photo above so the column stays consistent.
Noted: mL 9.4
